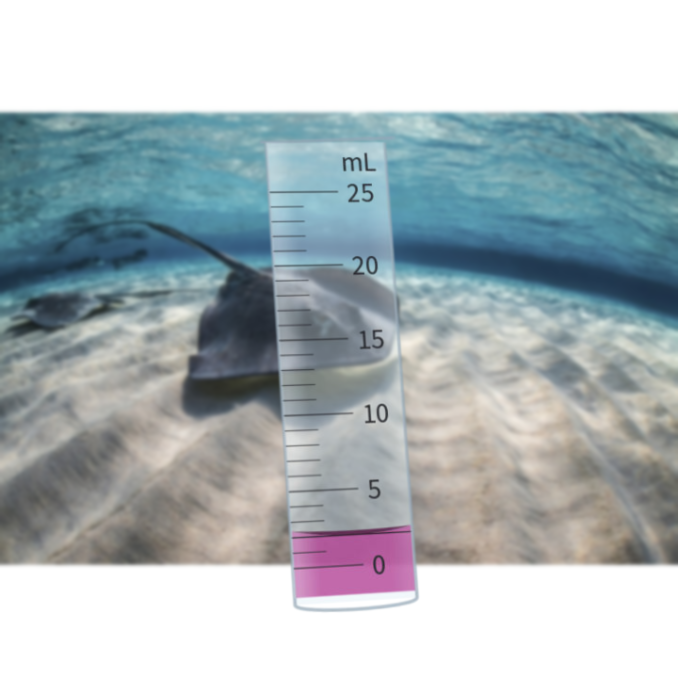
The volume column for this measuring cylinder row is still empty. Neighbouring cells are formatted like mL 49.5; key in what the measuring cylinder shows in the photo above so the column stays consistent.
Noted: mL 2
